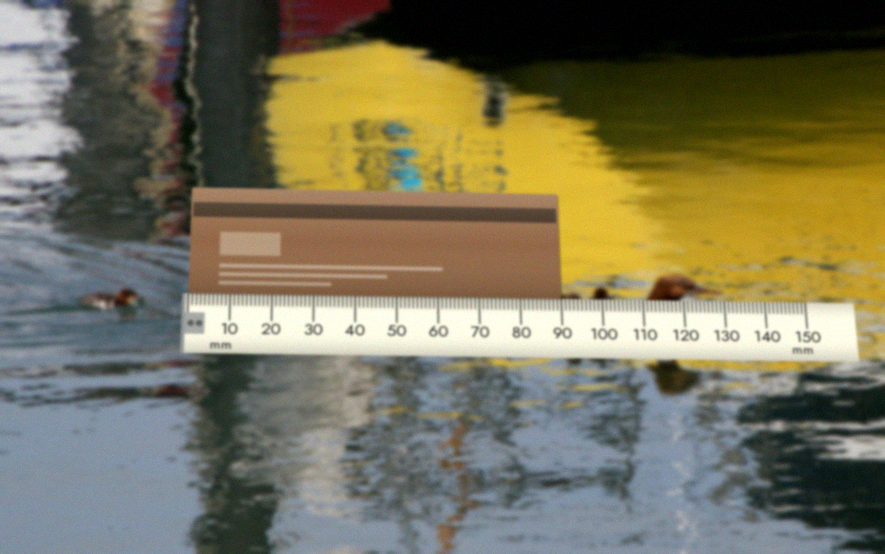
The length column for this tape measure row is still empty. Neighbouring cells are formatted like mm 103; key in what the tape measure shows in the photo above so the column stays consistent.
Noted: mm 90
